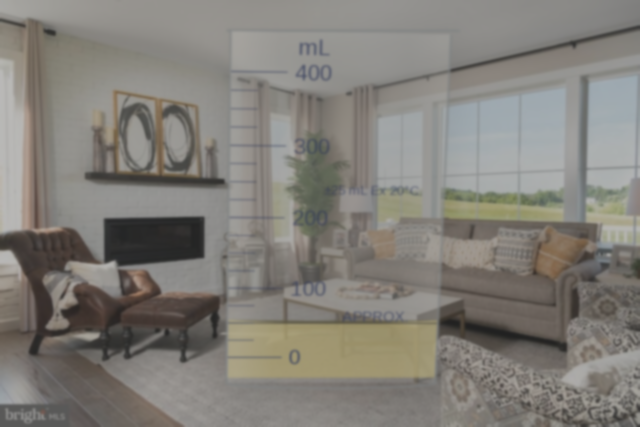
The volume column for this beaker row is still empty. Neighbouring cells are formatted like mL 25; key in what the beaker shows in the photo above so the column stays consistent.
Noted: mL 50
